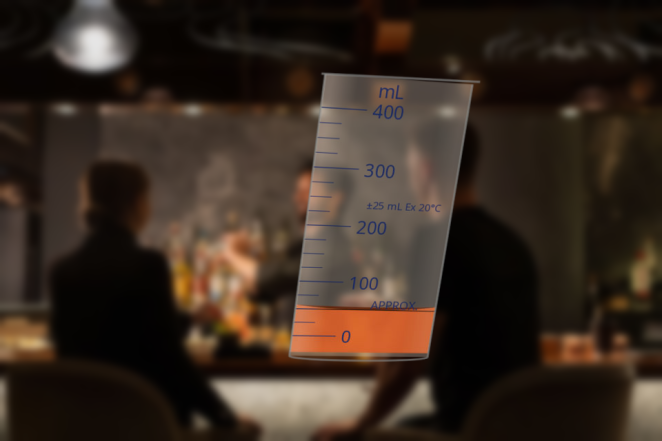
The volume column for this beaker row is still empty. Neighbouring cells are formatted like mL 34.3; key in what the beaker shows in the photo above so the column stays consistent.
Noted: mL 50
